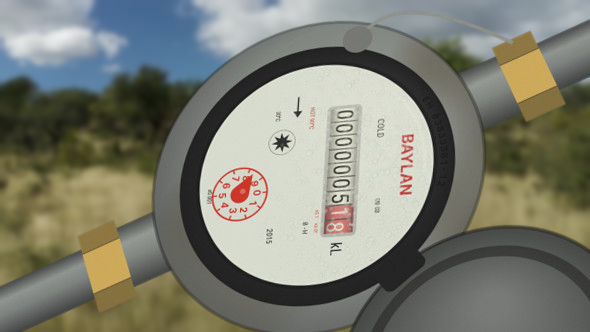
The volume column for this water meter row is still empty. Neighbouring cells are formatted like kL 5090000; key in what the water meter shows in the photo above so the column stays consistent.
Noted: kL 5.178
